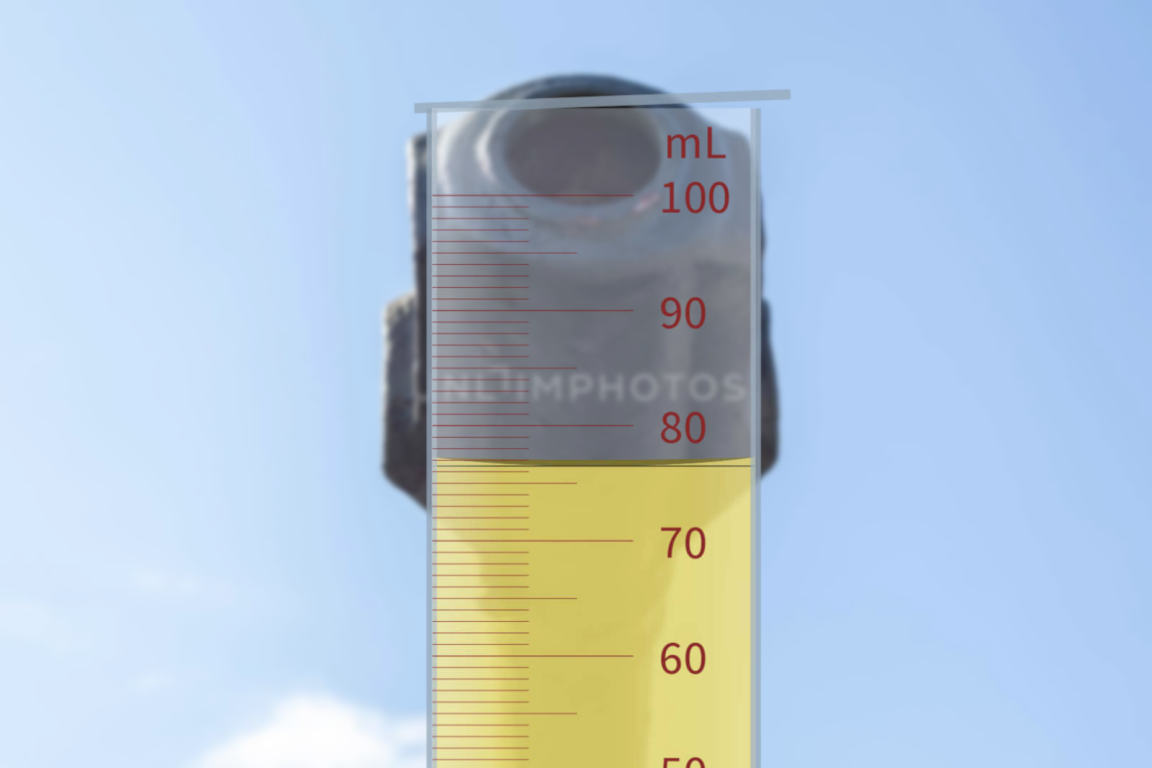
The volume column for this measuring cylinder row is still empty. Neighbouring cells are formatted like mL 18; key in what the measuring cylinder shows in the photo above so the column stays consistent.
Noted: mL 76.5
